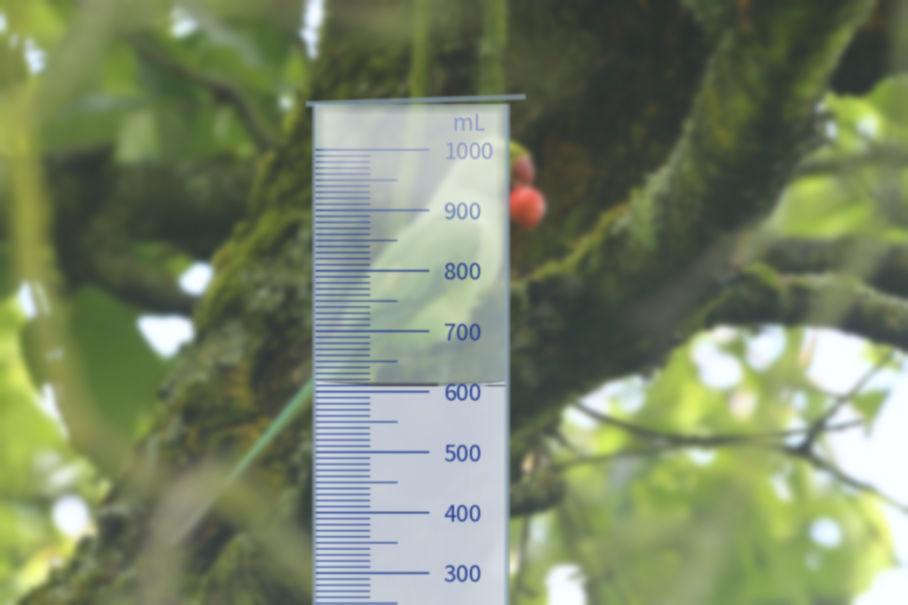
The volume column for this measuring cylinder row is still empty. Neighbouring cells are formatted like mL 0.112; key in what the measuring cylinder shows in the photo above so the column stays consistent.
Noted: mL 610
